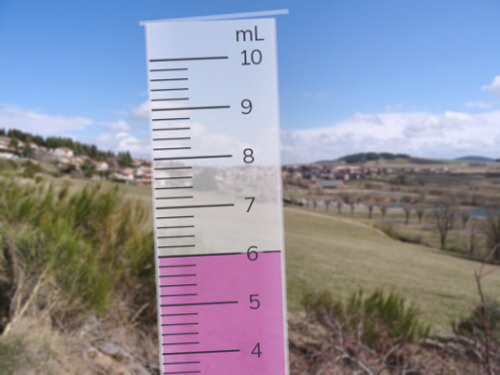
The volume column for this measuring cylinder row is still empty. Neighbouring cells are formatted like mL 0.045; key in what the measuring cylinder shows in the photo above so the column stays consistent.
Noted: mL 6
